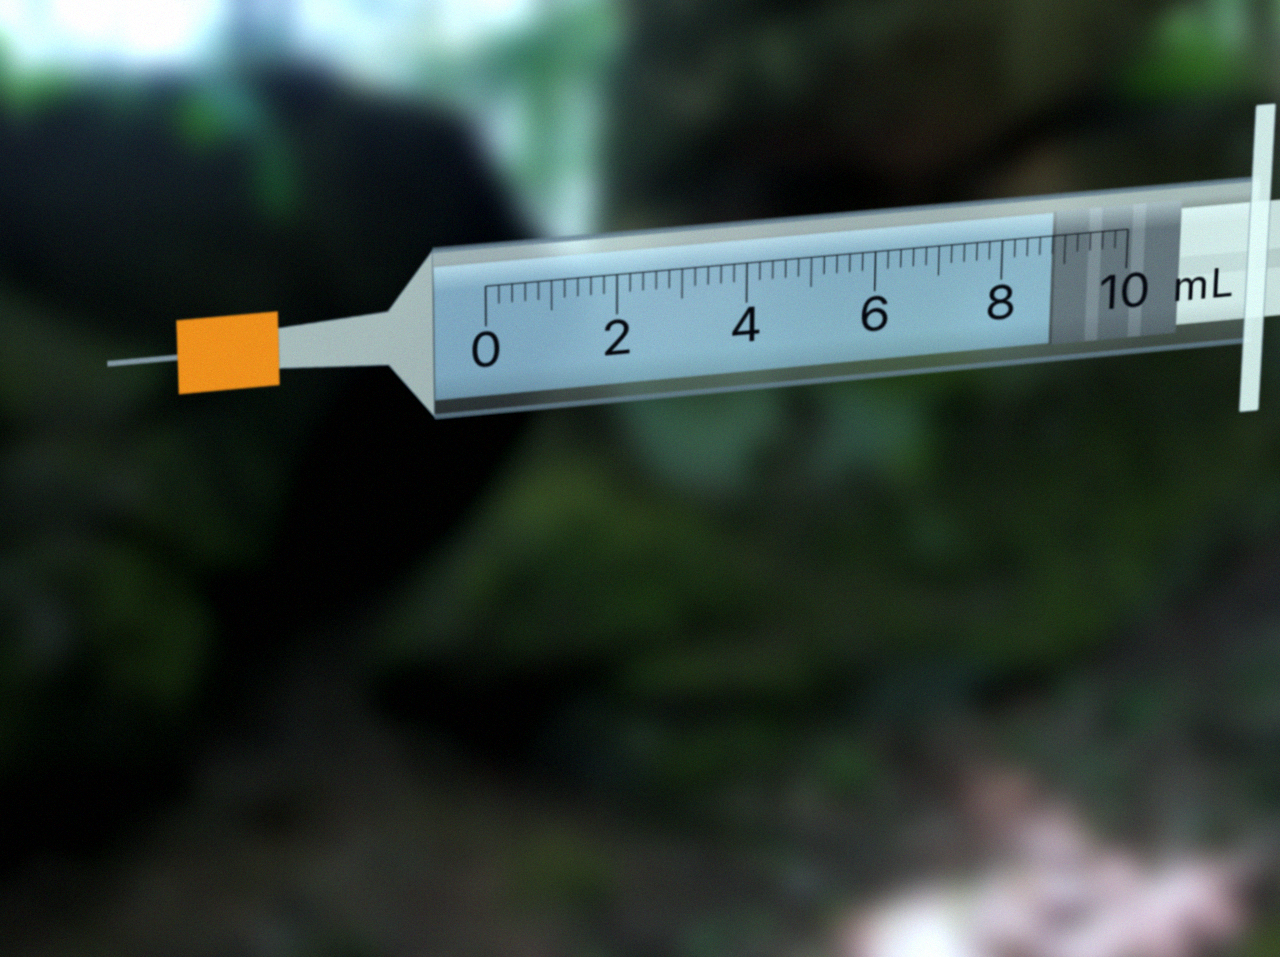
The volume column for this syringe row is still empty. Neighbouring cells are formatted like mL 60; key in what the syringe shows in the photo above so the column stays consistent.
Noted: mL 8.8
